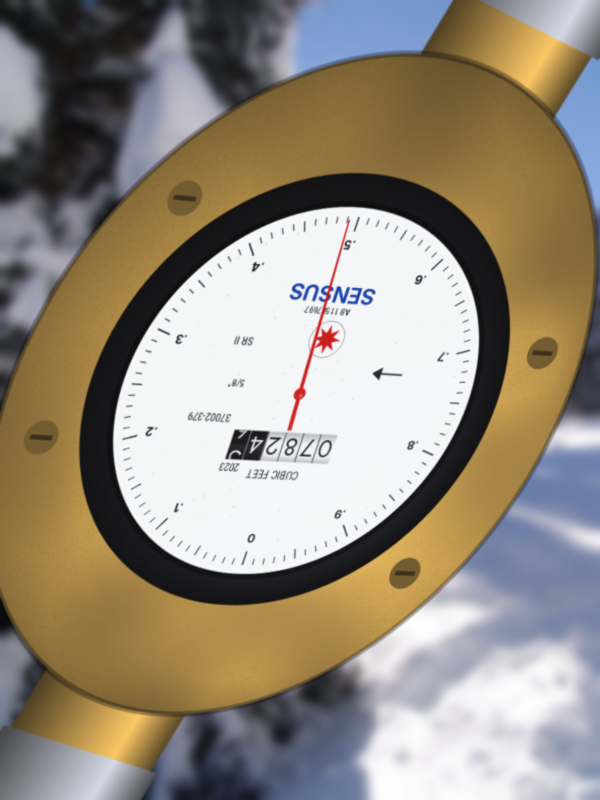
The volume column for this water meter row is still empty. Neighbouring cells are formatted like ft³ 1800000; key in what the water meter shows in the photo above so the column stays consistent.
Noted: ft³ 78245.49
